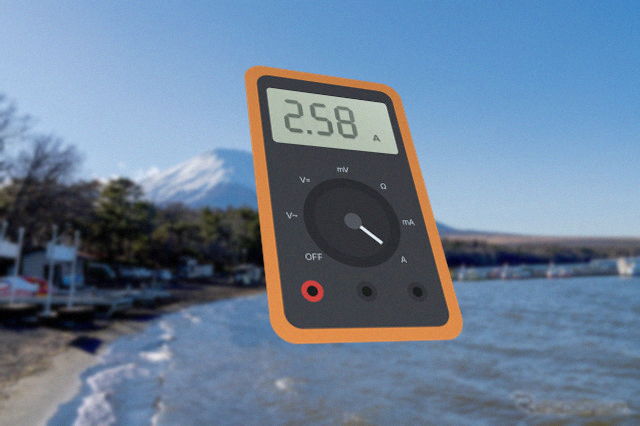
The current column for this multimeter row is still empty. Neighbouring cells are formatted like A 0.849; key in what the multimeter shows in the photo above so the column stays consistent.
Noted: A 2.58
